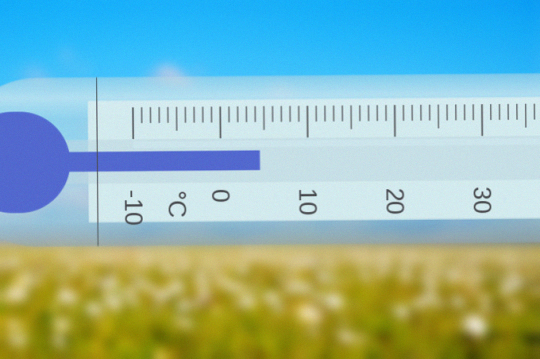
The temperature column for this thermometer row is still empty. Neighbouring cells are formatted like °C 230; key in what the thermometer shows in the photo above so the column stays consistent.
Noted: °C 4.5
